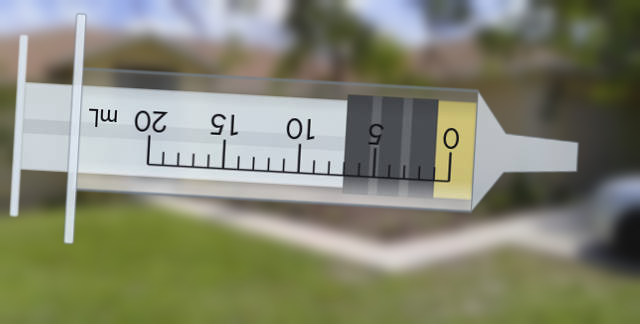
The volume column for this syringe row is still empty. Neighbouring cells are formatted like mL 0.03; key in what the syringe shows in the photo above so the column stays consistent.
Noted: mL 1
